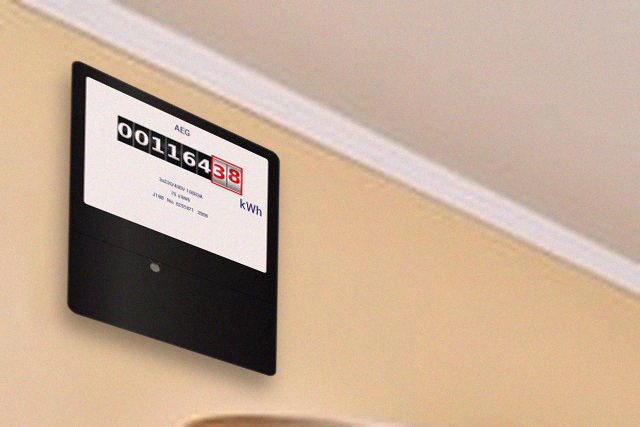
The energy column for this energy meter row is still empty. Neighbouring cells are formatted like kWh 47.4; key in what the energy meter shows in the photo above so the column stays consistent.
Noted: kWh 1164.38
